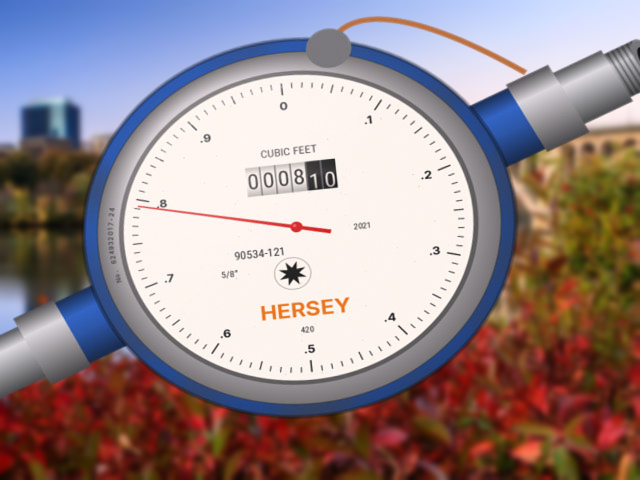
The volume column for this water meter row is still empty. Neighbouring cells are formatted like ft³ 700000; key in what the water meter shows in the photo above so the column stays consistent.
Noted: ft³ 809.79
